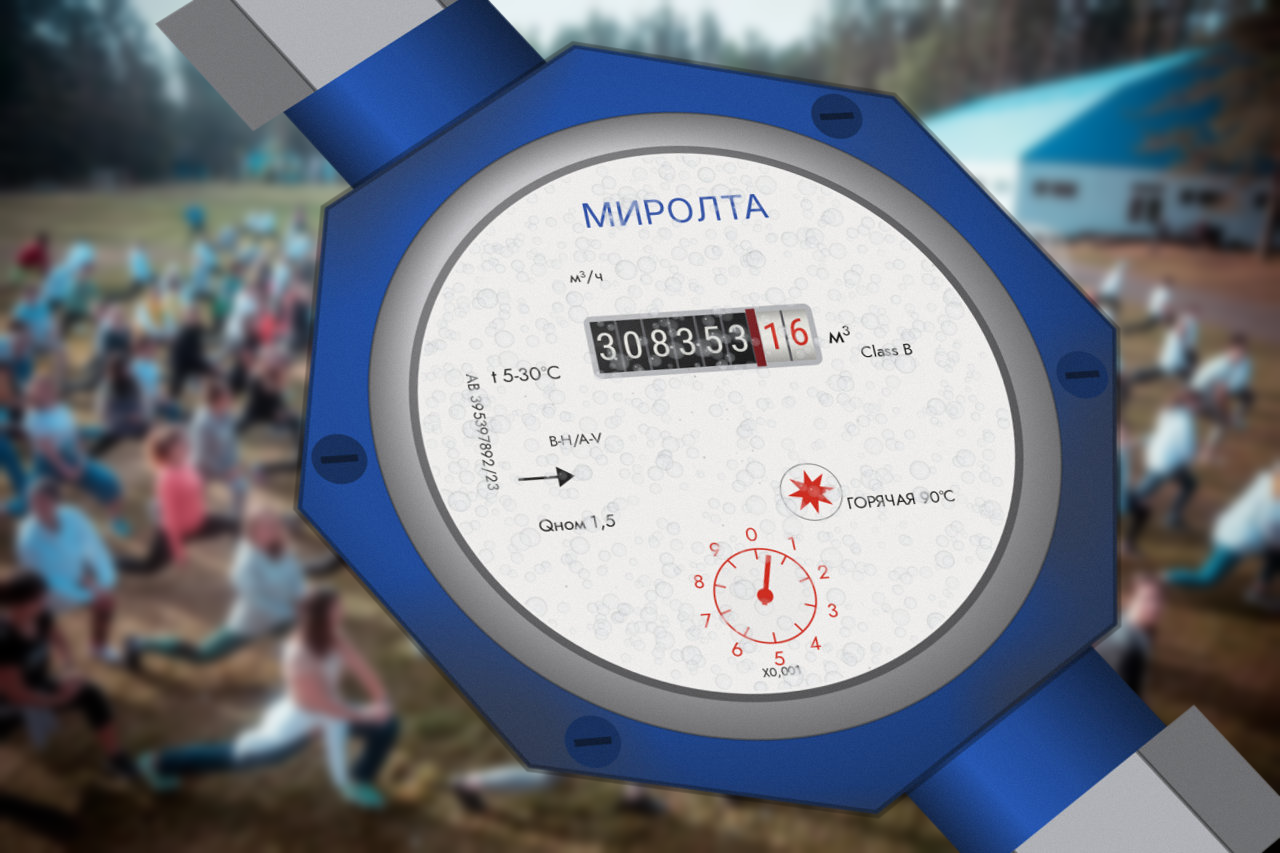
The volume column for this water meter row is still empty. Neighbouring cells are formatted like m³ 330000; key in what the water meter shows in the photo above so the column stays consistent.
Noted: m³ 308353.160
